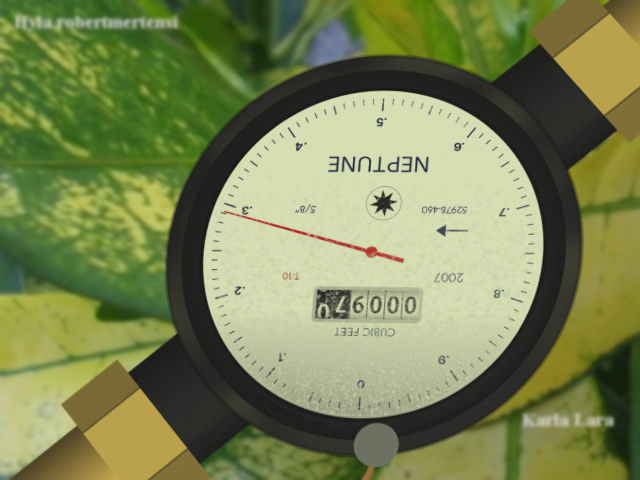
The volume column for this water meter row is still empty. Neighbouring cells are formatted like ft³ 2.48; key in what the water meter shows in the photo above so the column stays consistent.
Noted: ft³ 970.29
